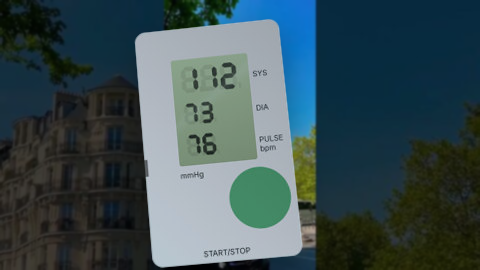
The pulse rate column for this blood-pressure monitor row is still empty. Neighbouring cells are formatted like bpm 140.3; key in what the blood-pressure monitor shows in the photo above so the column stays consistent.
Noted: bpm 76
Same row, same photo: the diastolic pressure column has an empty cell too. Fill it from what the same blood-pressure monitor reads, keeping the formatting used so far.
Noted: mmHg 73
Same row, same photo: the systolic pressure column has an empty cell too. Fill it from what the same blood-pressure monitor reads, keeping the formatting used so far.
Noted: mmHg 112
